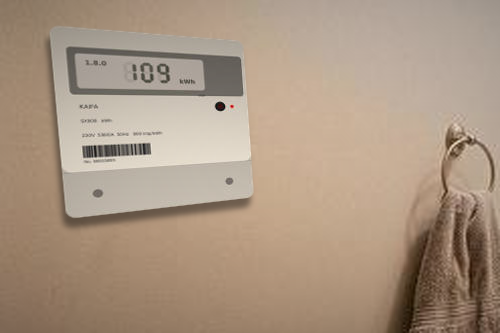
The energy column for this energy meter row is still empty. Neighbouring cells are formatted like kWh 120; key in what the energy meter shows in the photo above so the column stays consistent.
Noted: kWh 109
